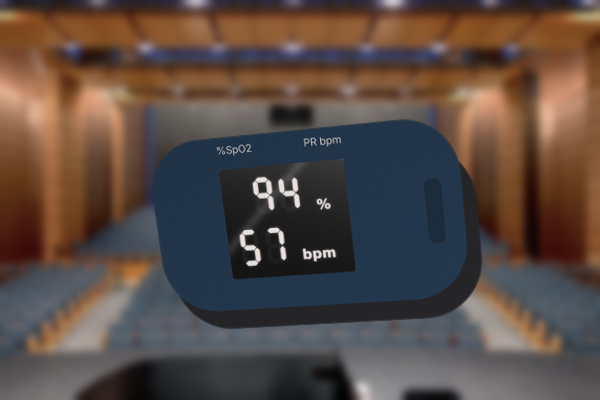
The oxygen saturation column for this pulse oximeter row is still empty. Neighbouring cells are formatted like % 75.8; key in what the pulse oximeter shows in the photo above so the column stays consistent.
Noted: % 94
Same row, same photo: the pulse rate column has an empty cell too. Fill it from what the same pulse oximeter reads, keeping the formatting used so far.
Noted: bpm 57
